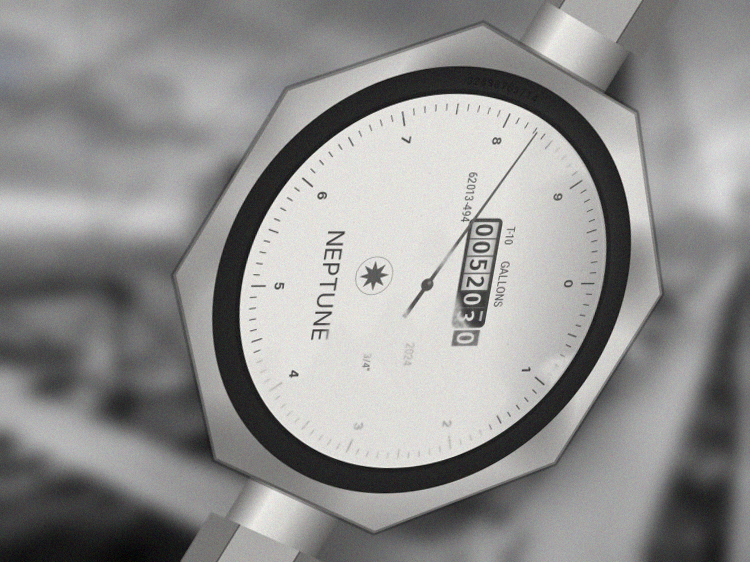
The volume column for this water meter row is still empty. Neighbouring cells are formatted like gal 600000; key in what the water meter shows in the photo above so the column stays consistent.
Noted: gal 52028.3
